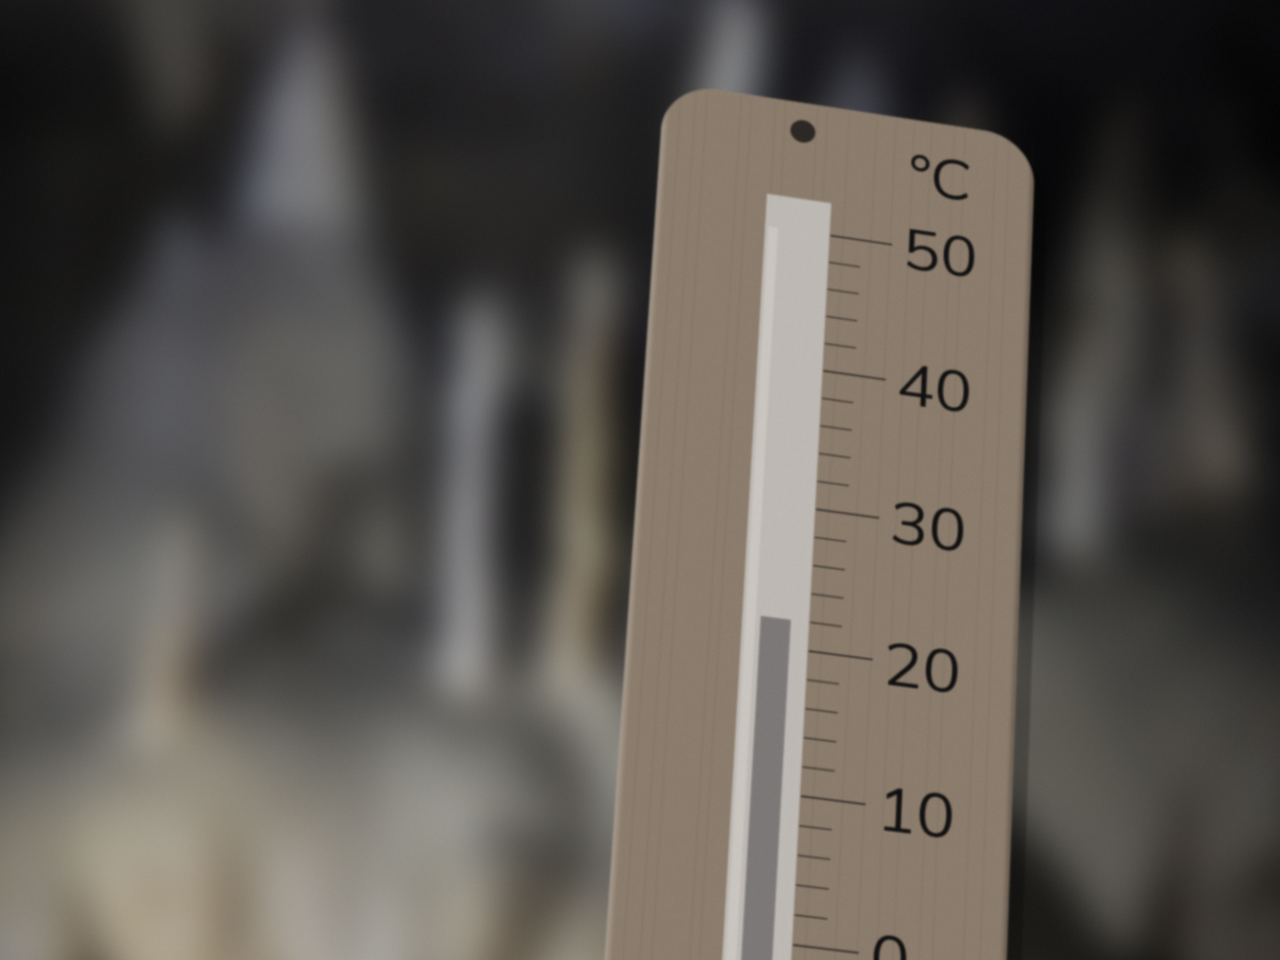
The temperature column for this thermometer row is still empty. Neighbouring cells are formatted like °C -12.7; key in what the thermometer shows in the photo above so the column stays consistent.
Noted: °C 22
